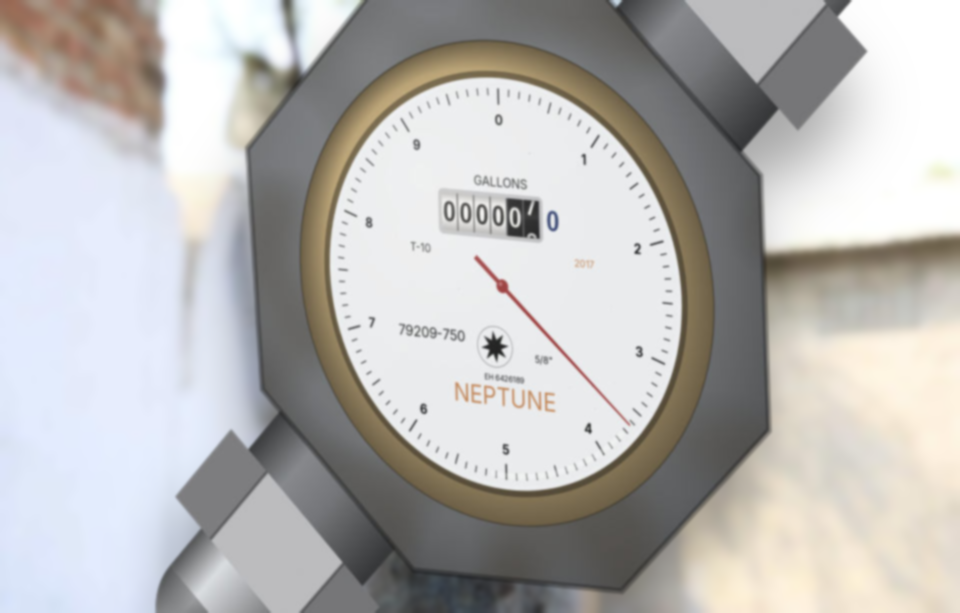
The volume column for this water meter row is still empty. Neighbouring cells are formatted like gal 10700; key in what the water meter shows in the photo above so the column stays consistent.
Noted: gal 73.6
